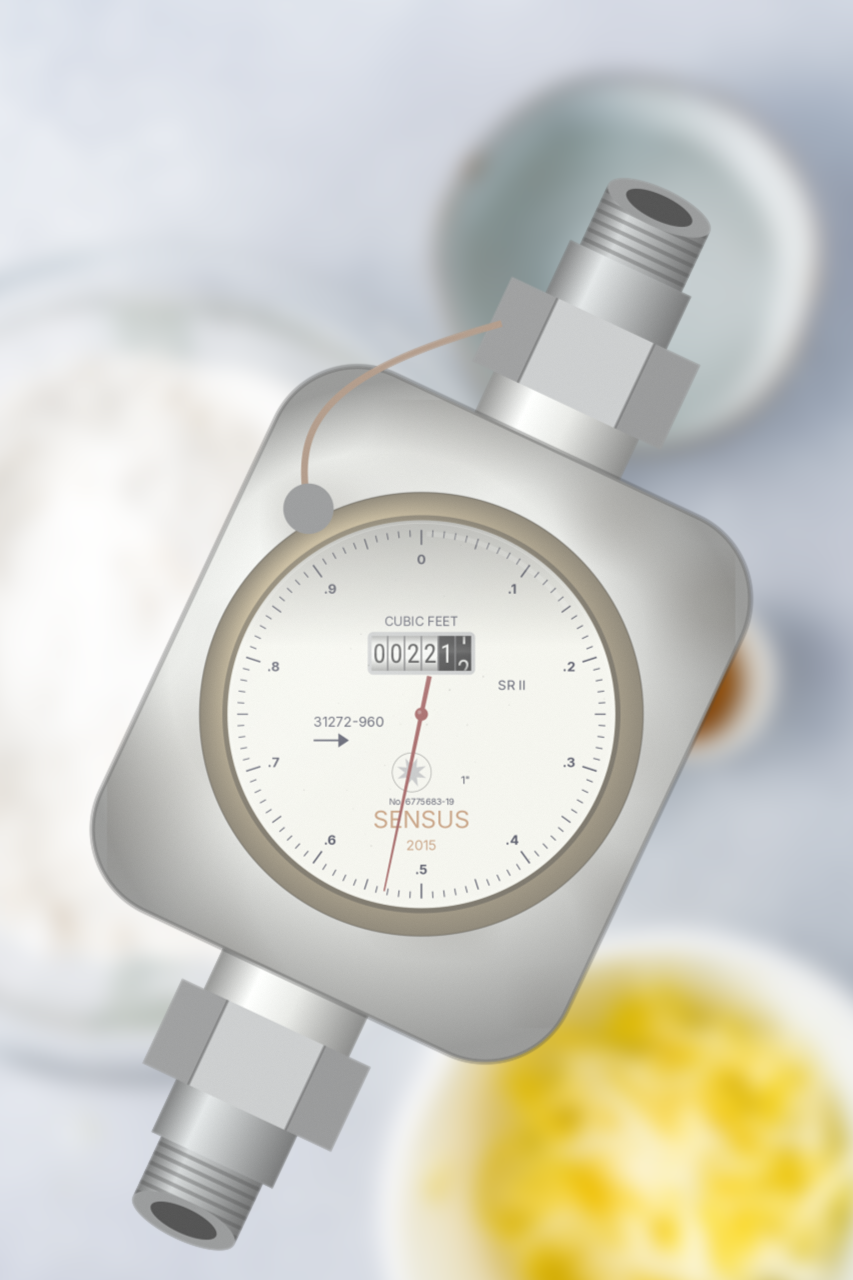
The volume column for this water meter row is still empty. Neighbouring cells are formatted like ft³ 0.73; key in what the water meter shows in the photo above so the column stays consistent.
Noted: ft³ 2211.53
